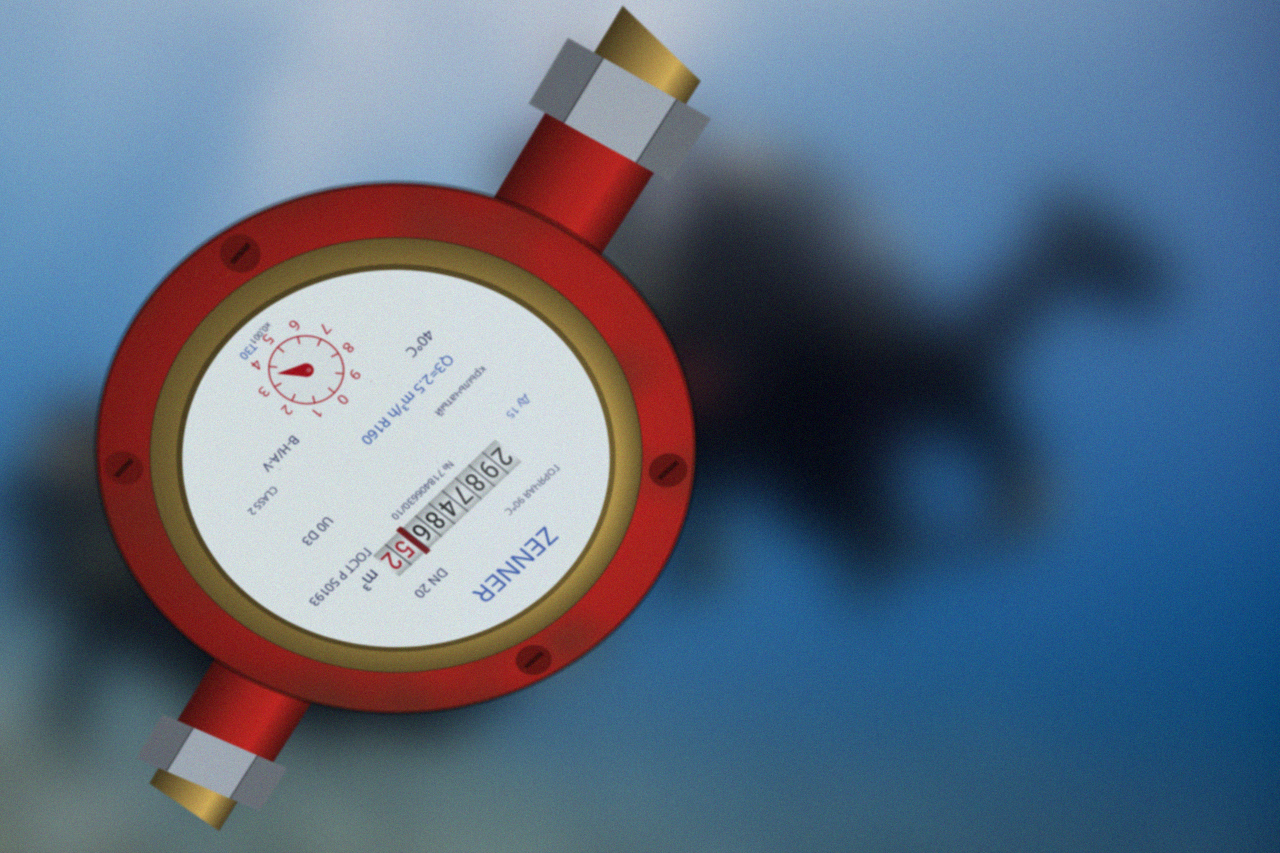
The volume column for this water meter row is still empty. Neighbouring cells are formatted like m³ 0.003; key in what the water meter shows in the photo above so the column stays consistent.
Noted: m³ 2987486.523
